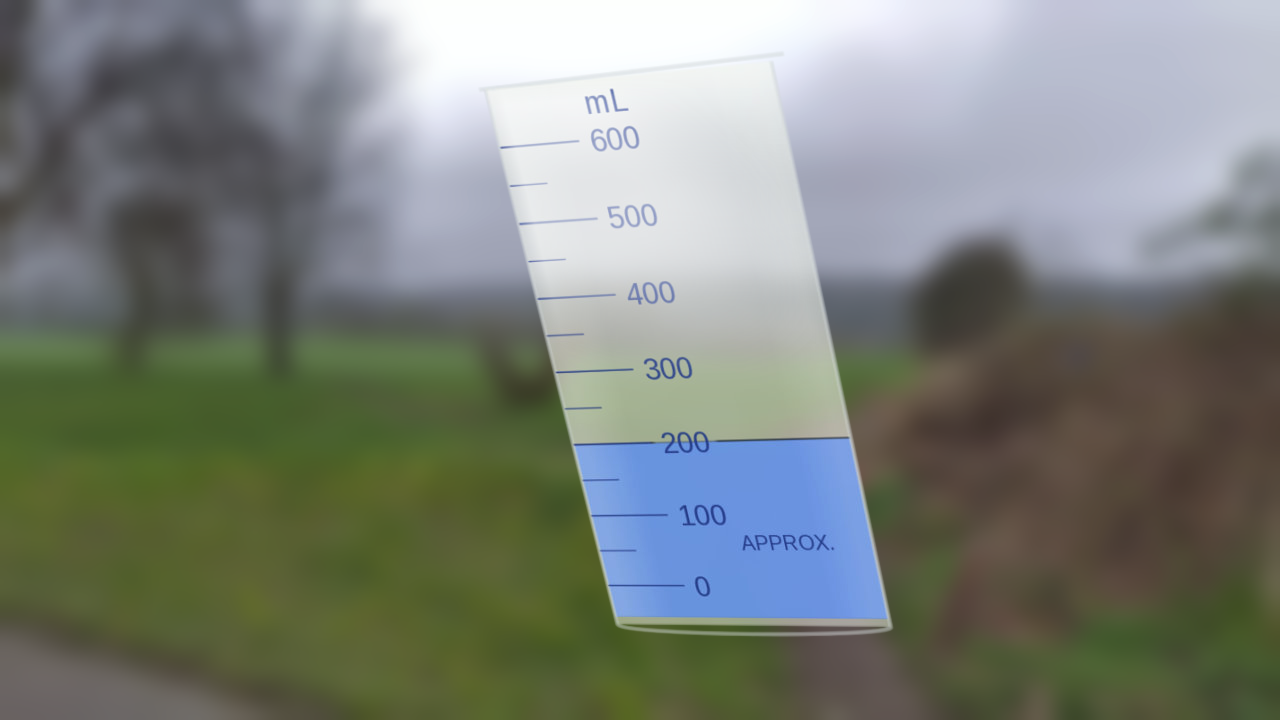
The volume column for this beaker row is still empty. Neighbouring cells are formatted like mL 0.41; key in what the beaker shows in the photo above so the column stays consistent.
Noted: mL 200
